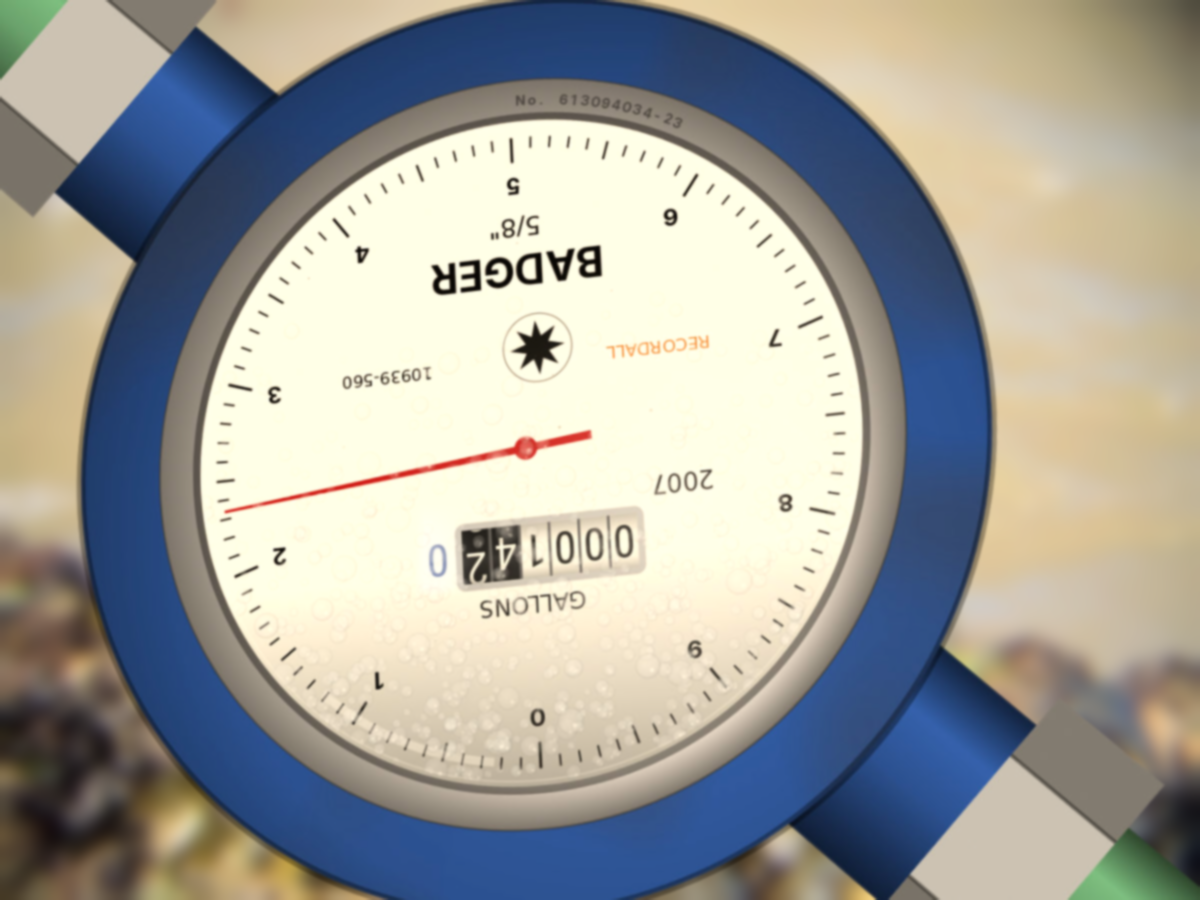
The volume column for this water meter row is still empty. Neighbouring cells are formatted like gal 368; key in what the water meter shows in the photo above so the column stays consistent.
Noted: gal 1422.3
